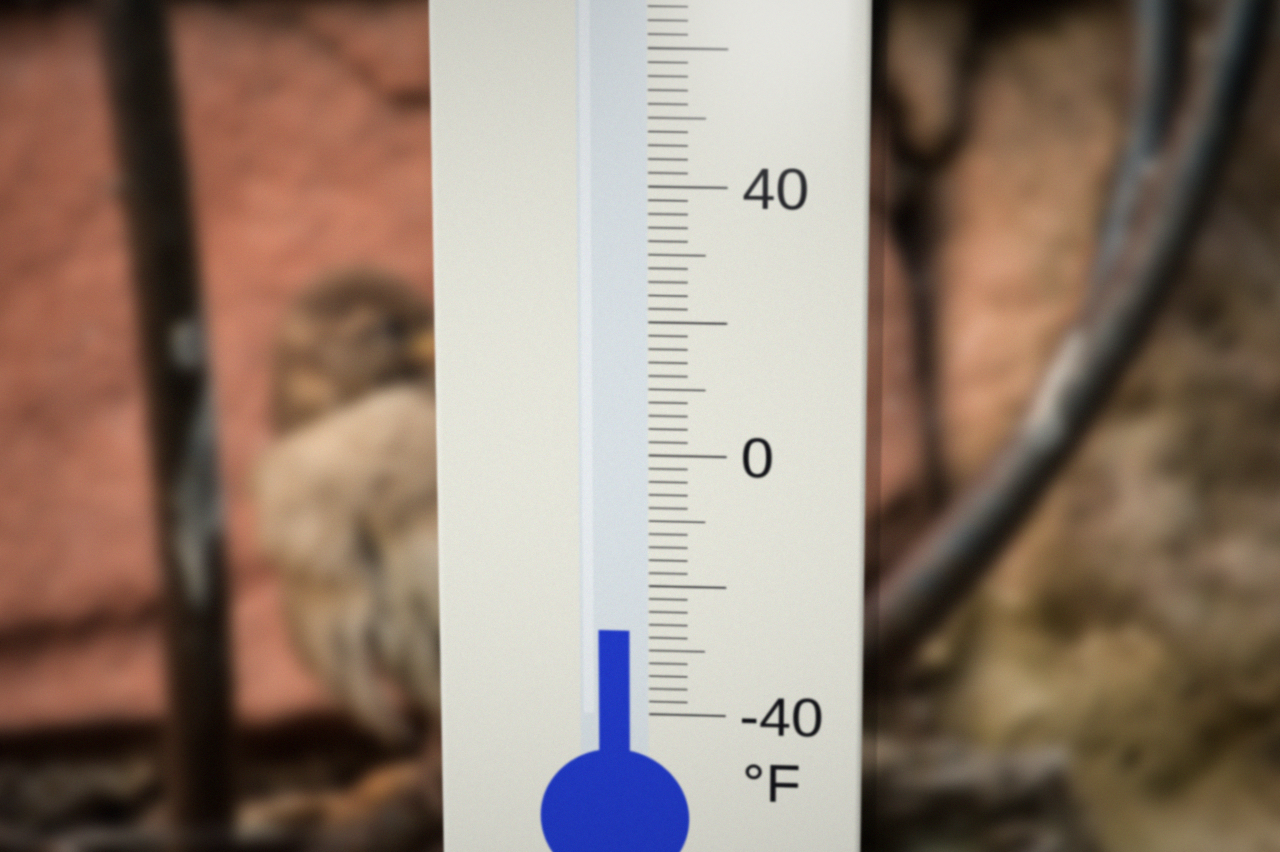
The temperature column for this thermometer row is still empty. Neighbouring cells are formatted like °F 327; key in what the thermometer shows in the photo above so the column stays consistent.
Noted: °F -27
